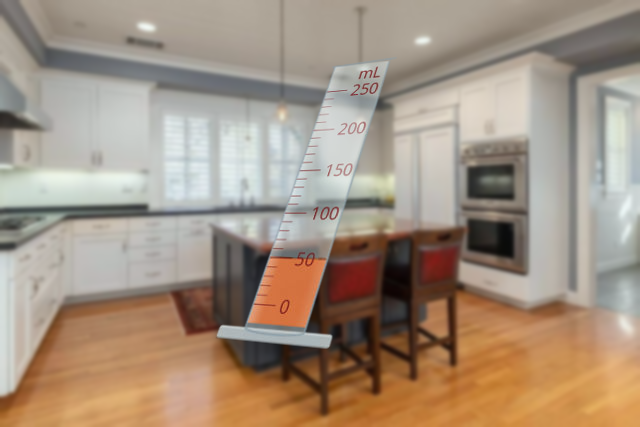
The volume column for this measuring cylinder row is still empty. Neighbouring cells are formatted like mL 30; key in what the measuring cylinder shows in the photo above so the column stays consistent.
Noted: mL 50
